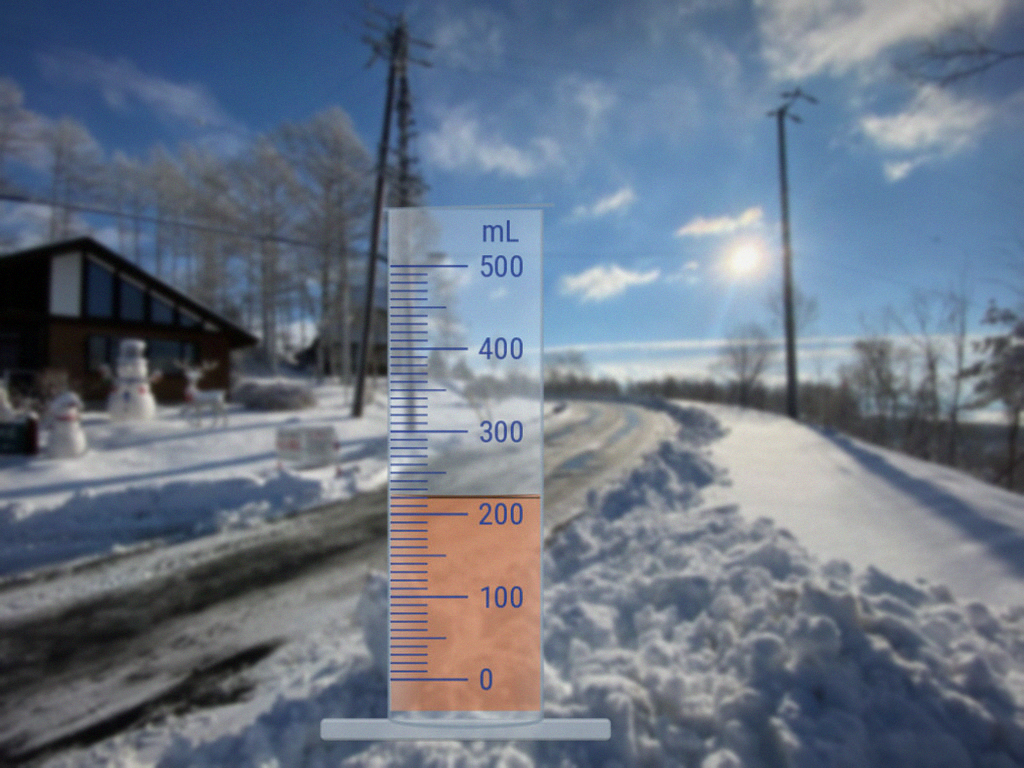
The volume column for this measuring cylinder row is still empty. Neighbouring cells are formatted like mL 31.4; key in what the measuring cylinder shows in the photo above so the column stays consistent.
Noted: mL 220
